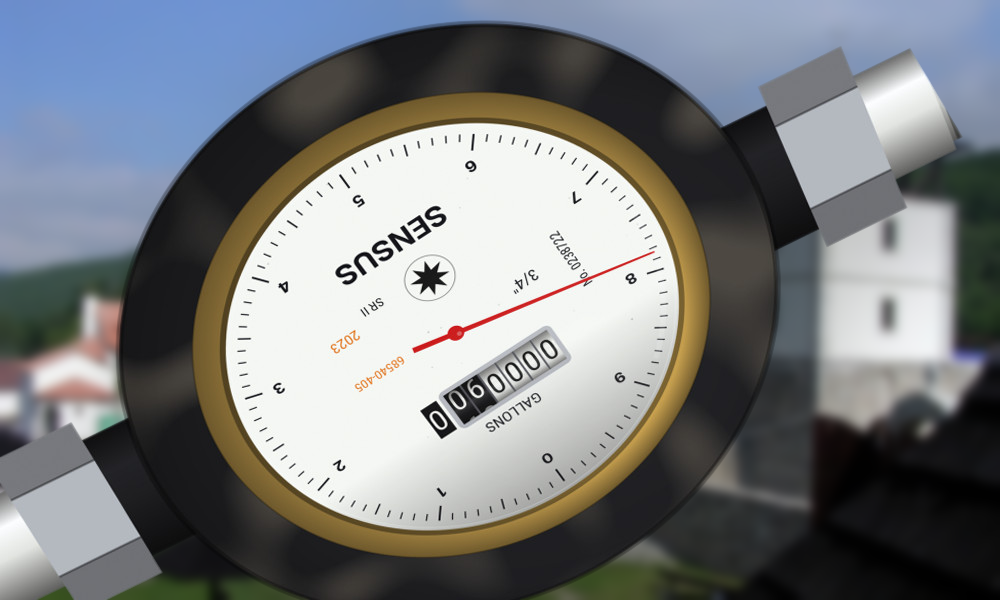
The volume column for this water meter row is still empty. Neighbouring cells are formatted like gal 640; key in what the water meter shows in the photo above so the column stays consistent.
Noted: gal 897.8
